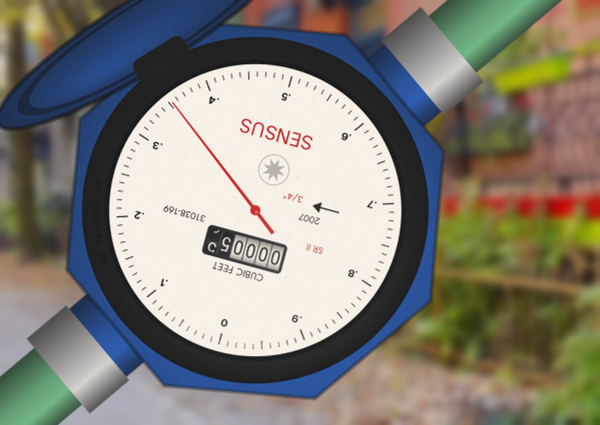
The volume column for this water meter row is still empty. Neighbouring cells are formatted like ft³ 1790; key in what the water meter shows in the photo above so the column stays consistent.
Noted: ft³ 55.35
